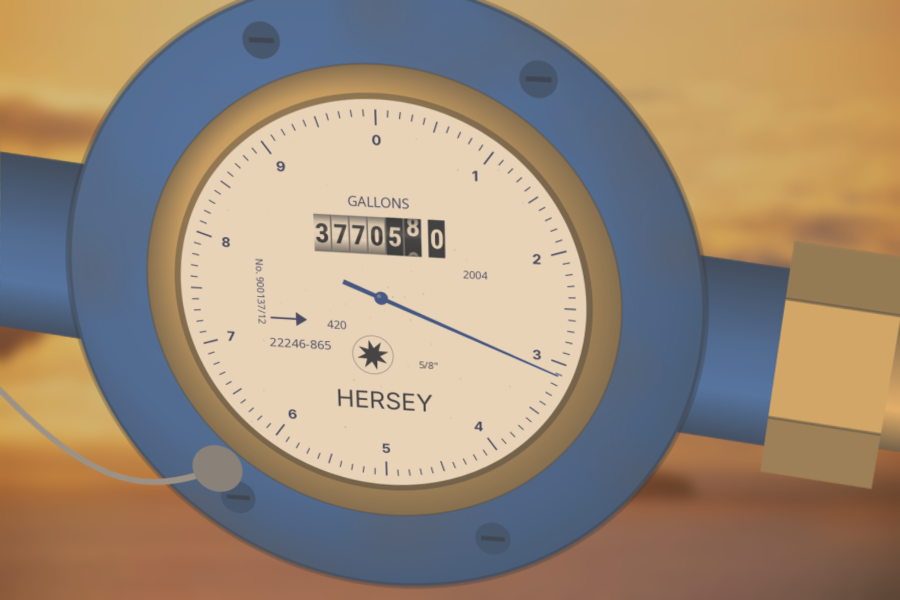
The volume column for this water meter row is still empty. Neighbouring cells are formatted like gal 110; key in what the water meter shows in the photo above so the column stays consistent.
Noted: gal 3770583.1
